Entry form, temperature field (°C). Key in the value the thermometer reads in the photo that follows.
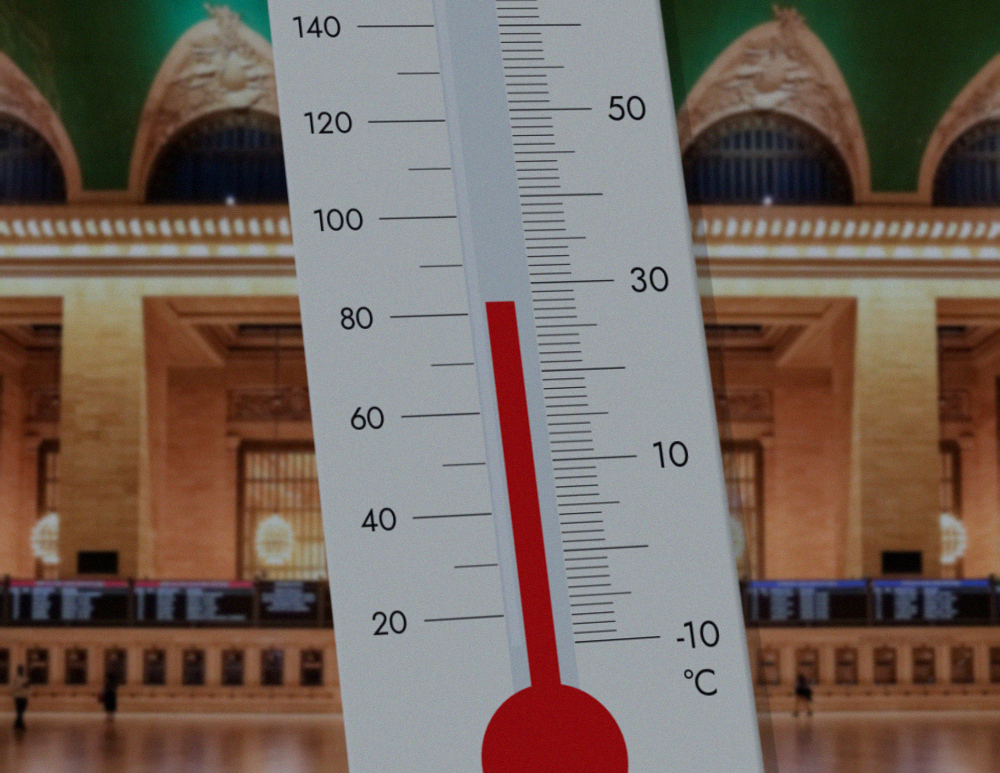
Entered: 28 °C
